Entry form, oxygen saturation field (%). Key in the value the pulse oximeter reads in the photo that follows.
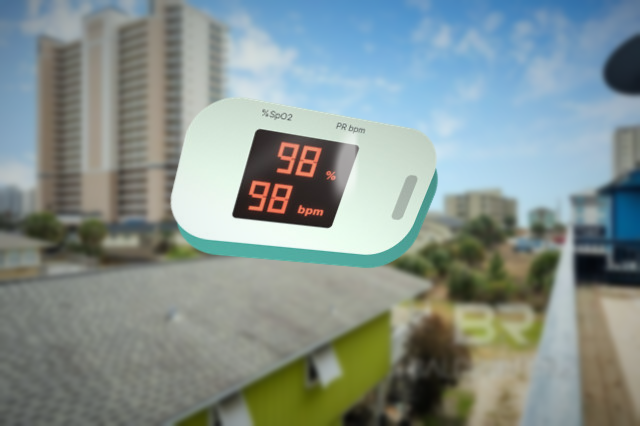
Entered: 98 %
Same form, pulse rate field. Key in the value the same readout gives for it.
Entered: 98 bpm
